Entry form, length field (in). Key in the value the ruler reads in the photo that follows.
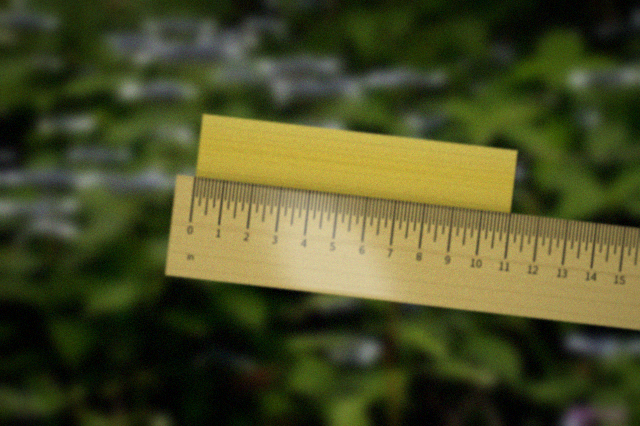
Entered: 11 in
